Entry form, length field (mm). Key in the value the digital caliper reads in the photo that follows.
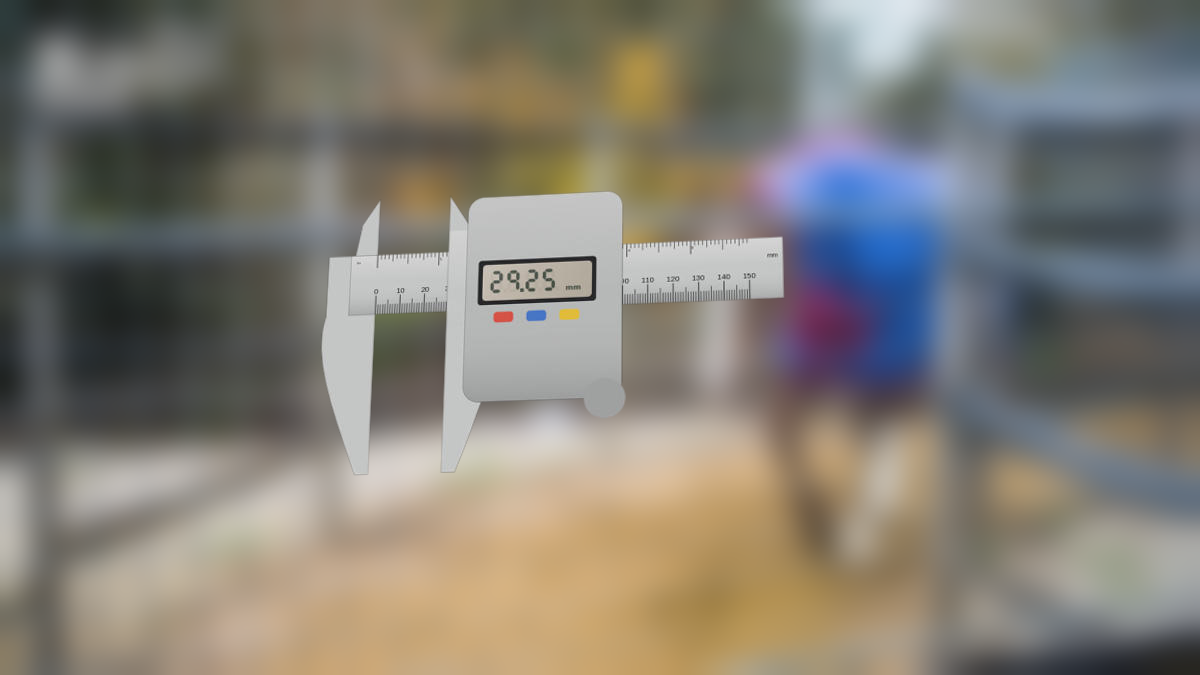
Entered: 29.25 mm
